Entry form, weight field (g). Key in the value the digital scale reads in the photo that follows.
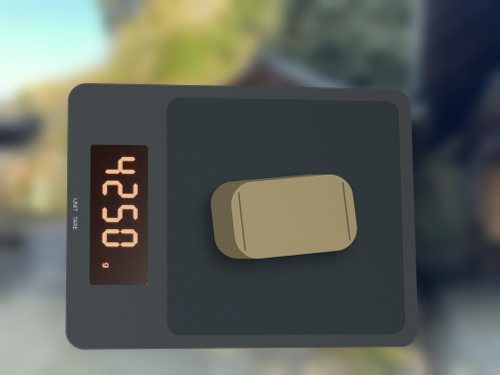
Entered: 4250 g
